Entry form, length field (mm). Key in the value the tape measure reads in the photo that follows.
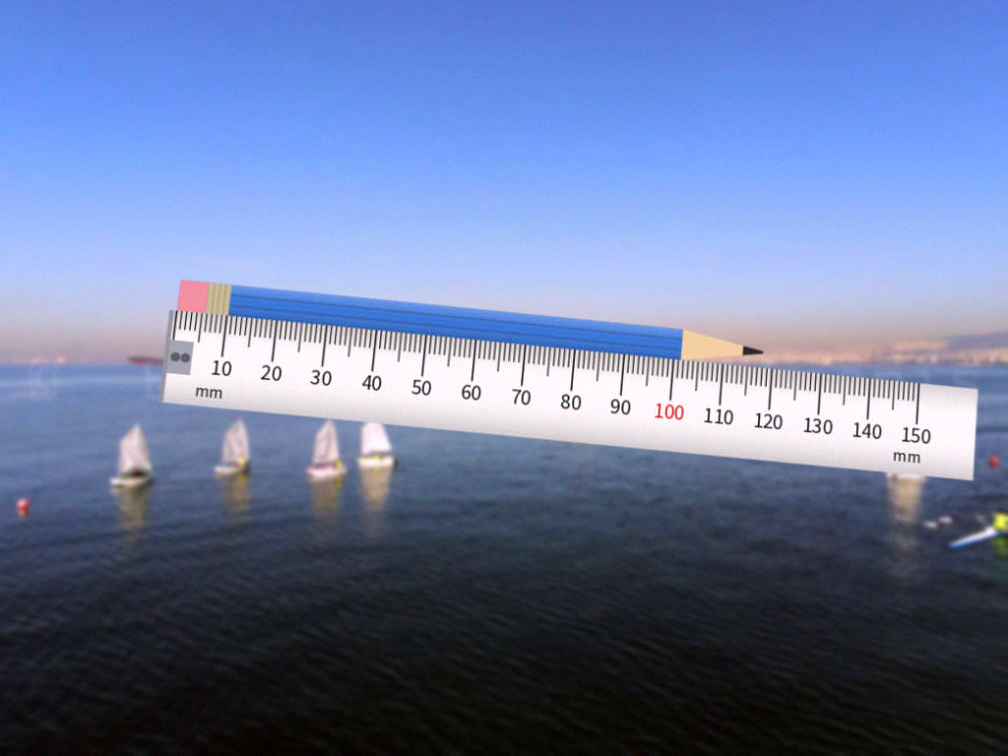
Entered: 118 mm
